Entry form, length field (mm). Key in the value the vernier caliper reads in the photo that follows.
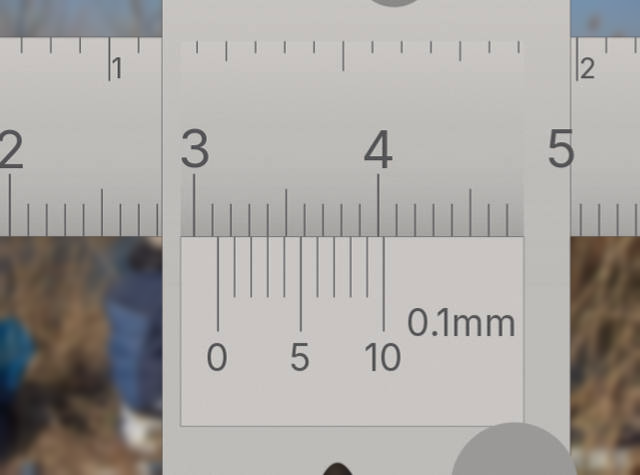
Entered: 31.3 mm
